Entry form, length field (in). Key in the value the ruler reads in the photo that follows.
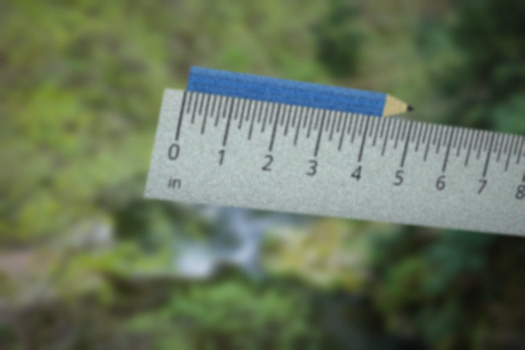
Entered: 5 in
